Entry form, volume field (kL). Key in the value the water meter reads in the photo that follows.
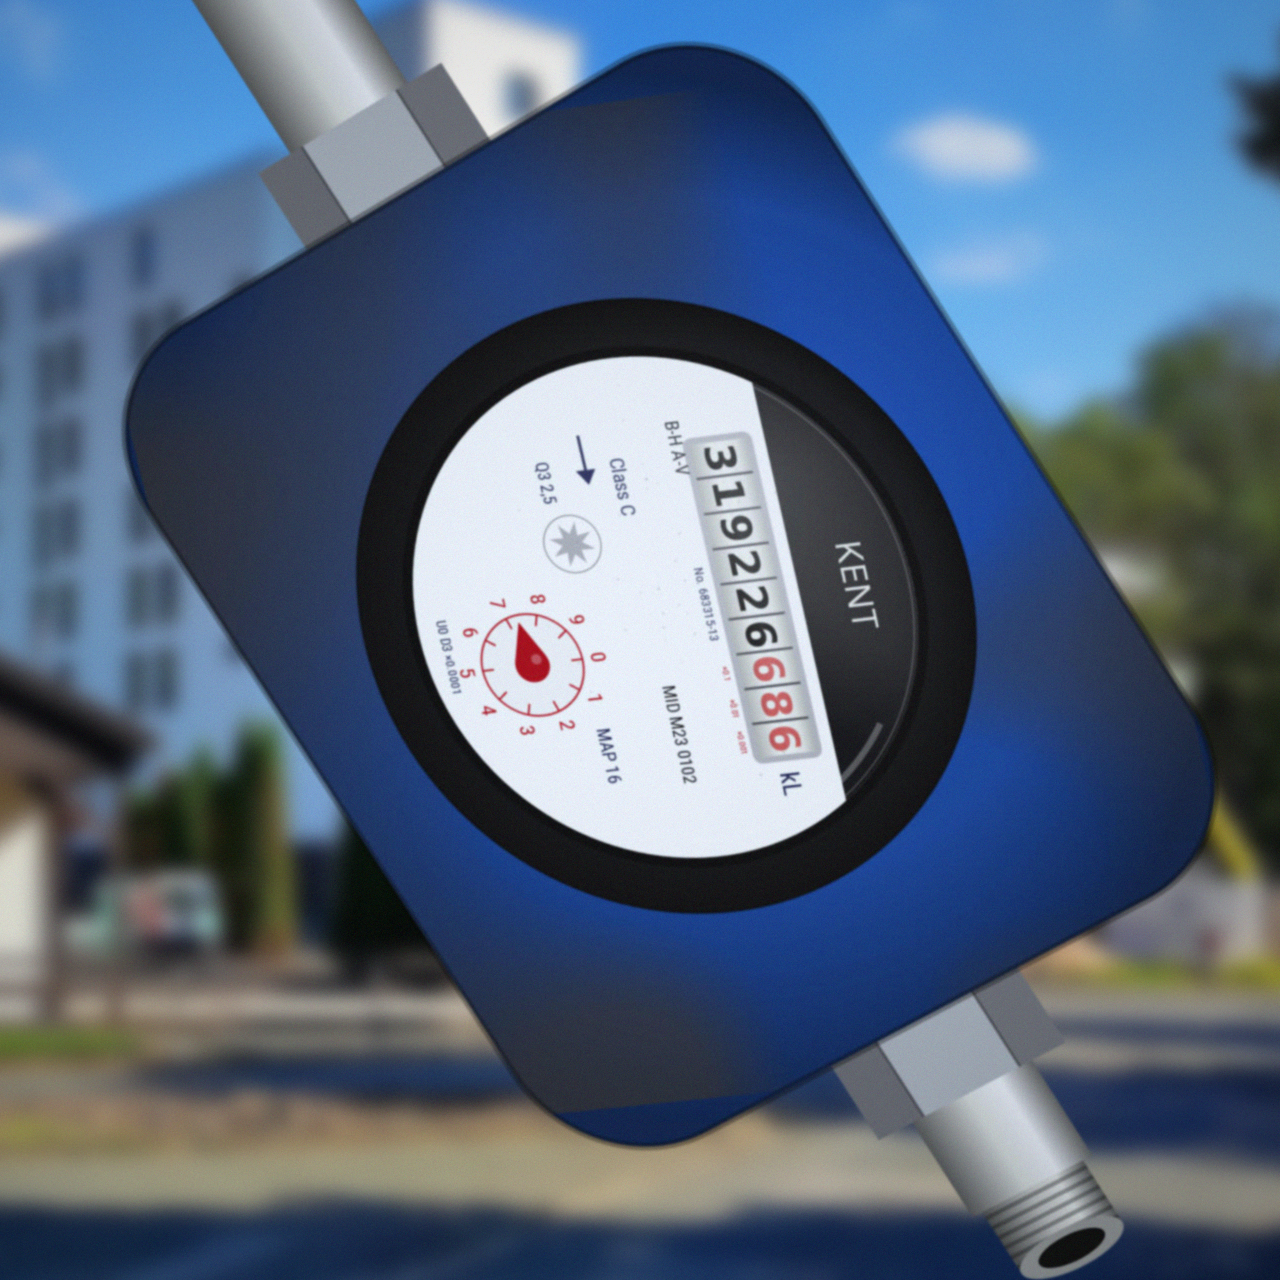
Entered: 319226.6867 kL
